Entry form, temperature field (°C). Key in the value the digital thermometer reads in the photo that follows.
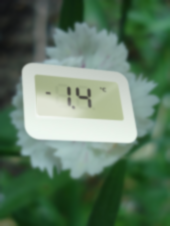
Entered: -1.4 °C
